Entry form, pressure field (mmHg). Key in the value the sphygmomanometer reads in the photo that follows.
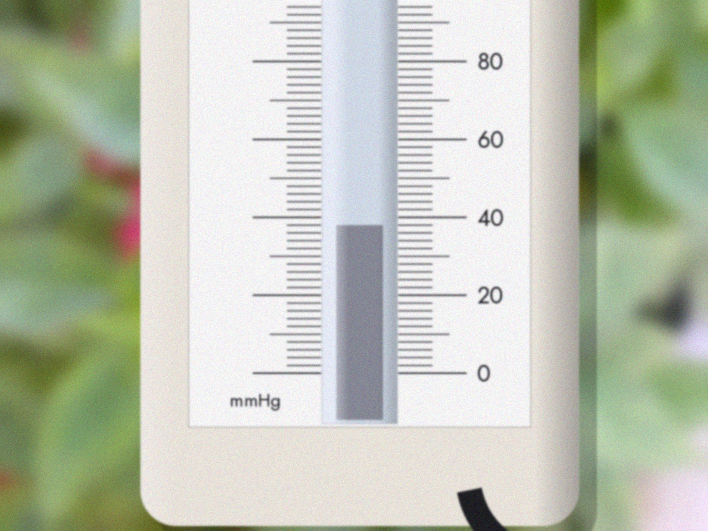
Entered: 38 mmHg
